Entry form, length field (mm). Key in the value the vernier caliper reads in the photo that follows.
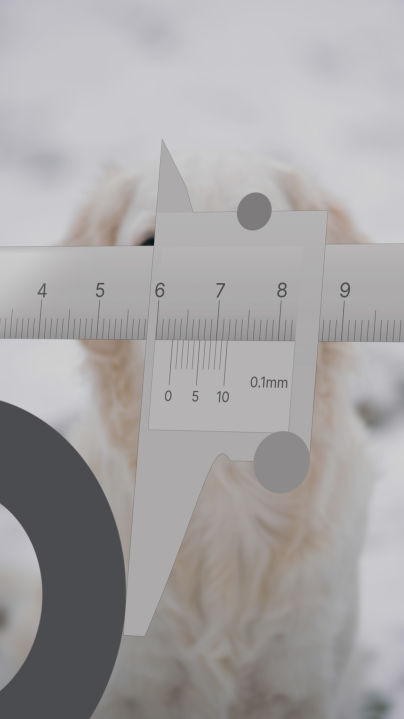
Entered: 62.8 mm
